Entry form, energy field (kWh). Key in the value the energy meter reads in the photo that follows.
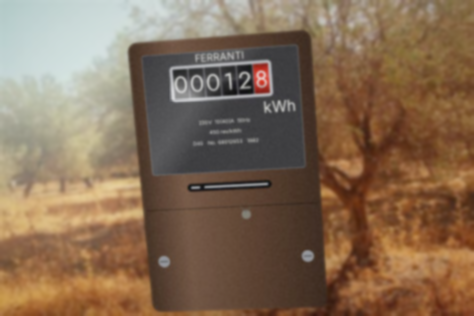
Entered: 12.8 kWh
